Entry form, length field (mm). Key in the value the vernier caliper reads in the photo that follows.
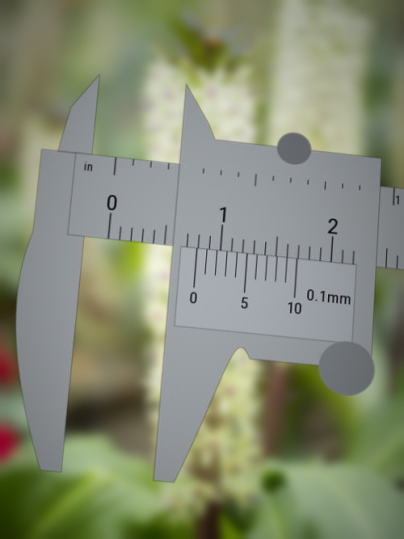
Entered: 7.9 mm
